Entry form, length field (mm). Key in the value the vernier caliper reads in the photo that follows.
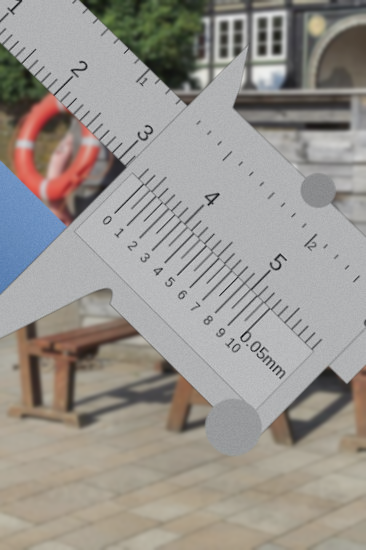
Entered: 33.8 mm
